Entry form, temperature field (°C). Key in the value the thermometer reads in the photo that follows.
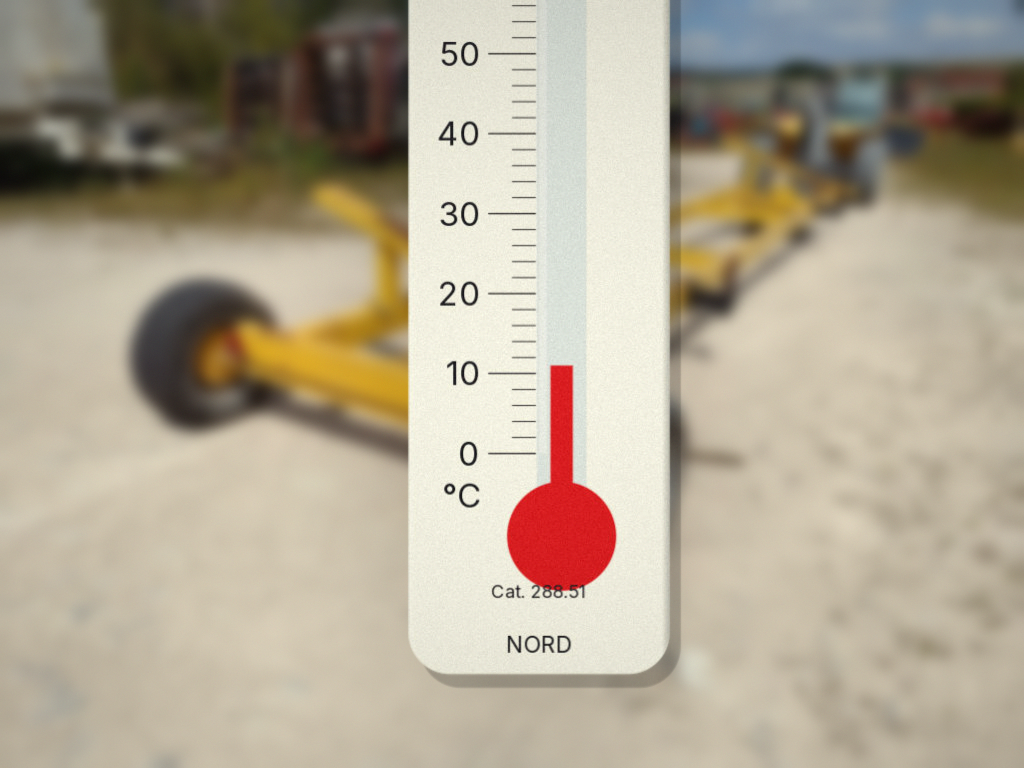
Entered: 11 °C
